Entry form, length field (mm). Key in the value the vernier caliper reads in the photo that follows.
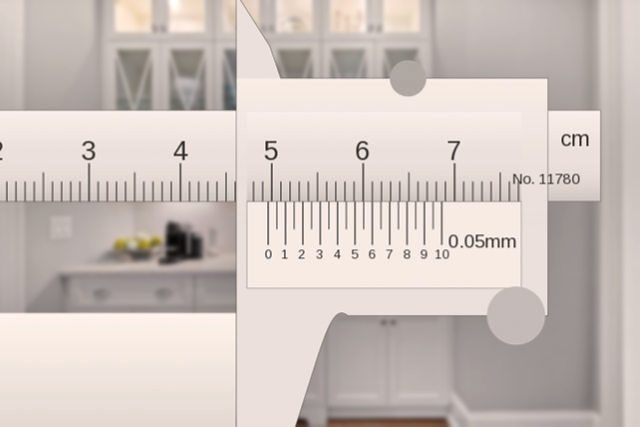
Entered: 49.6 mm
